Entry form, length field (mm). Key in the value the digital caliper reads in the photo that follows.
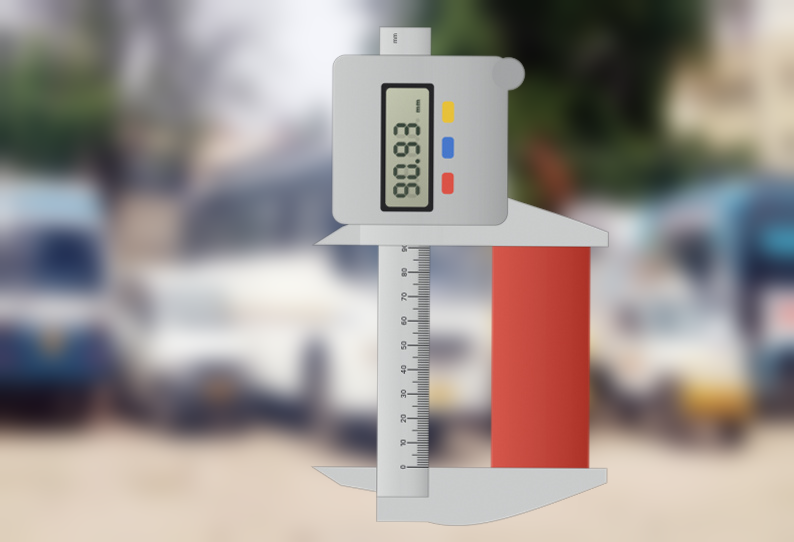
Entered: 90.93 mm
